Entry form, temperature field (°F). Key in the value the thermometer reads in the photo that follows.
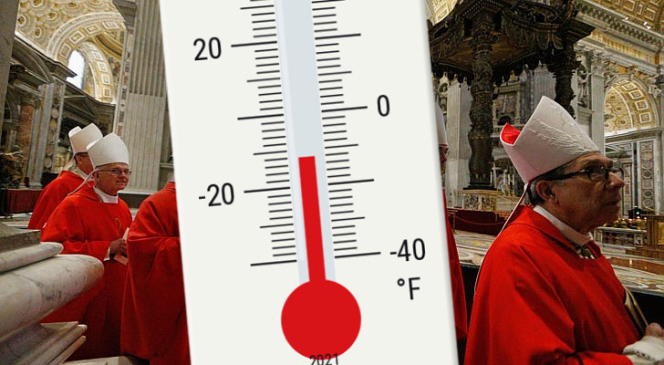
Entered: -12 °F
